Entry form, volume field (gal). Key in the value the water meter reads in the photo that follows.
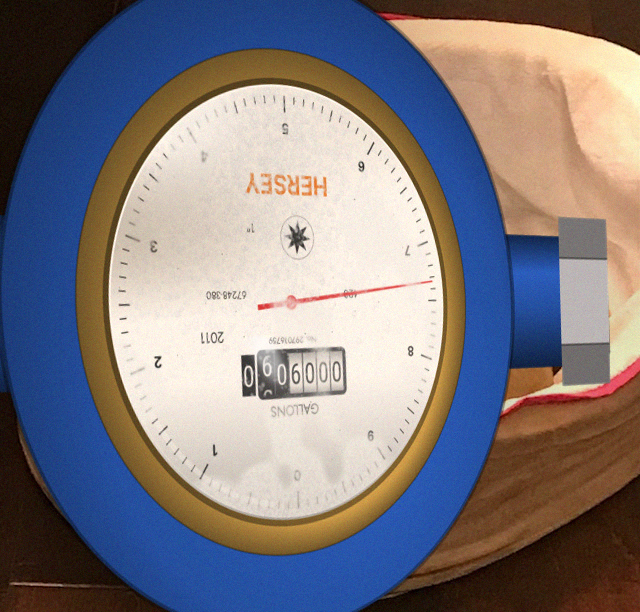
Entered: 9087.3 gal
